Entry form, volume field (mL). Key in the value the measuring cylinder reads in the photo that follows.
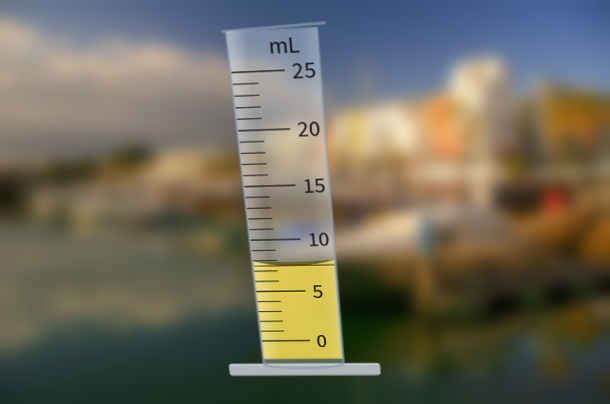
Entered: 7.5 mL
